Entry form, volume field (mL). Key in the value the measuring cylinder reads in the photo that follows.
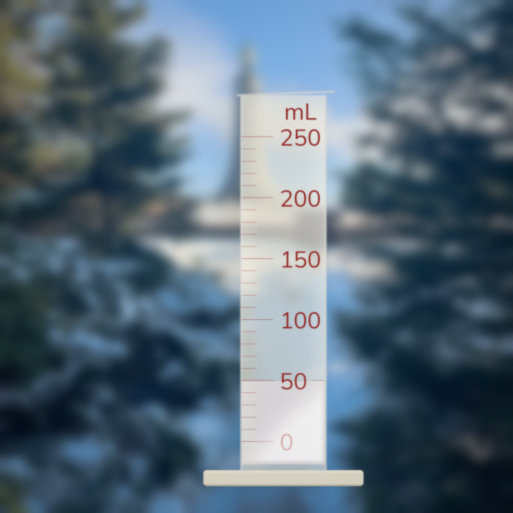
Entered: 50 mL
